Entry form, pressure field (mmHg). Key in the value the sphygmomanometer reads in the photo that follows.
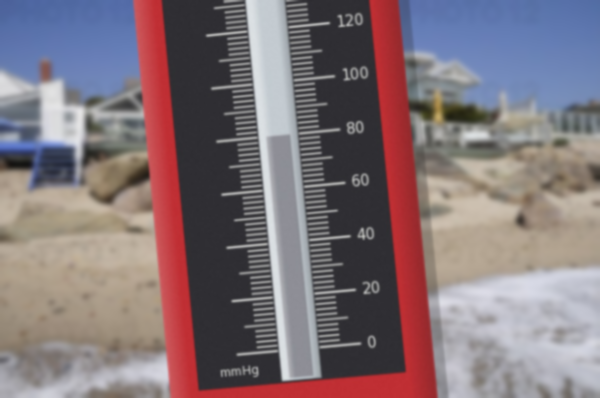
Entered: 80 mmHg
